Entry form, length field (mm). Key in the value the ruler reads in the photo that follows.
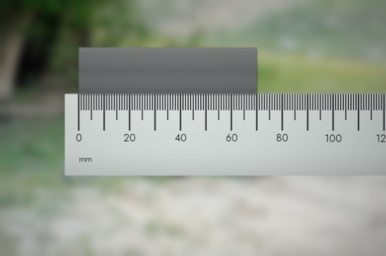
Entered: 70 mm
